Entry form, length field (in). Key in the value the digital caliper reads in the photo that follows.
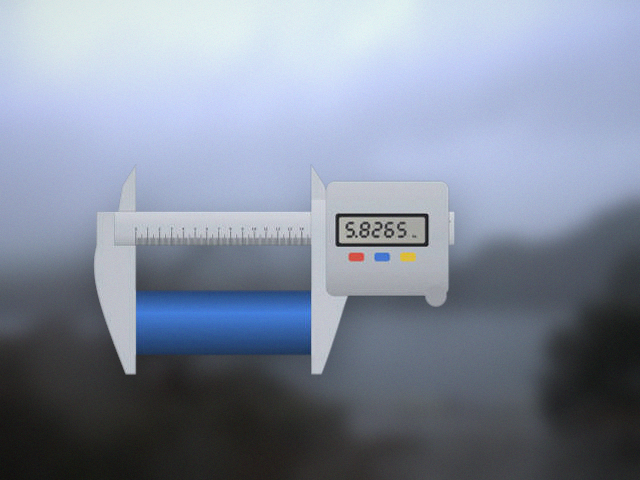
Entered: 5.8265 in
